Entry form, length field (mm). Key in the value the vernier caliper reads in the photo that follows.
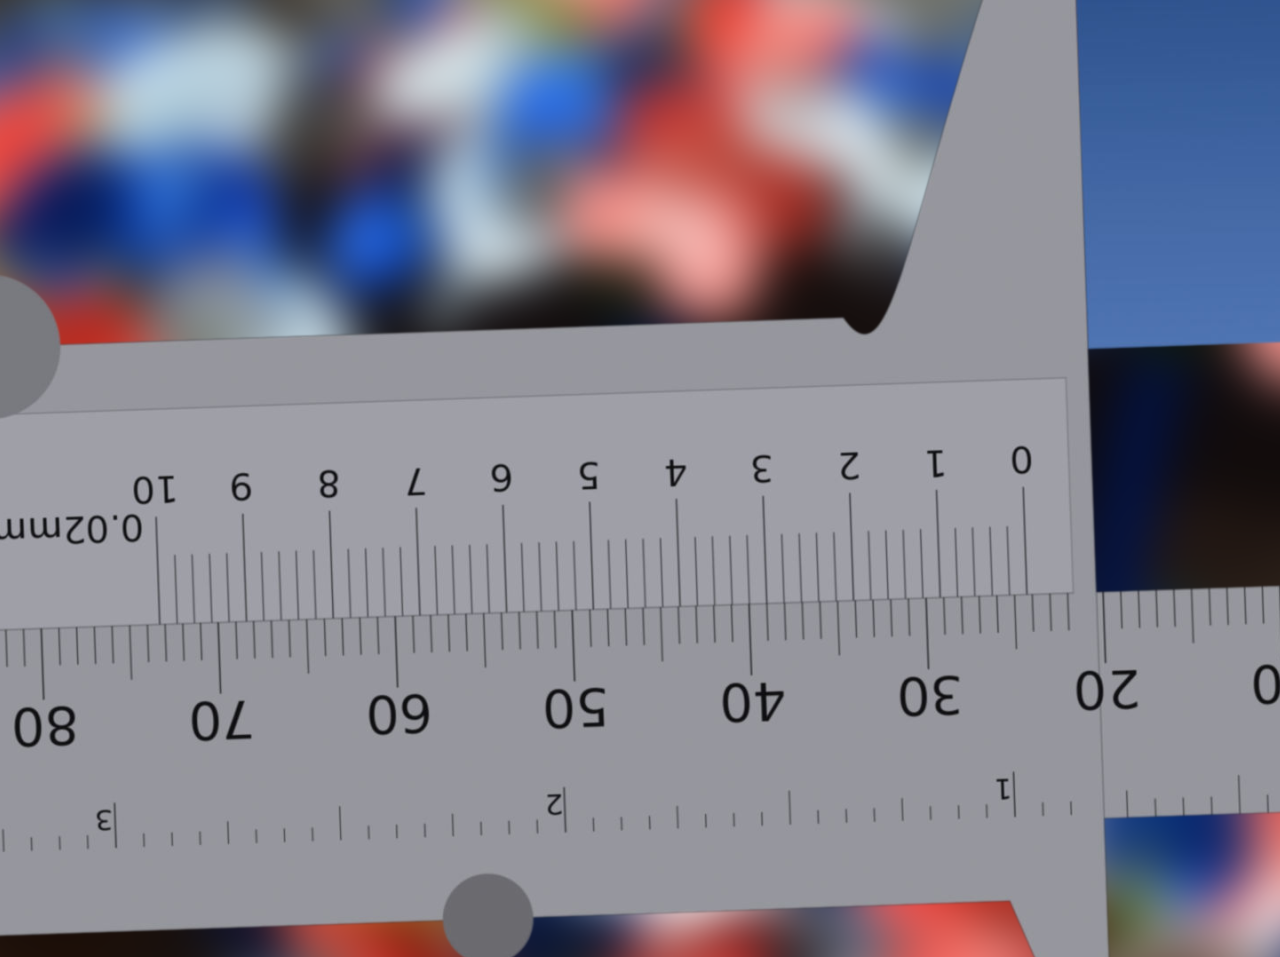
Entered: 24.3 mm
